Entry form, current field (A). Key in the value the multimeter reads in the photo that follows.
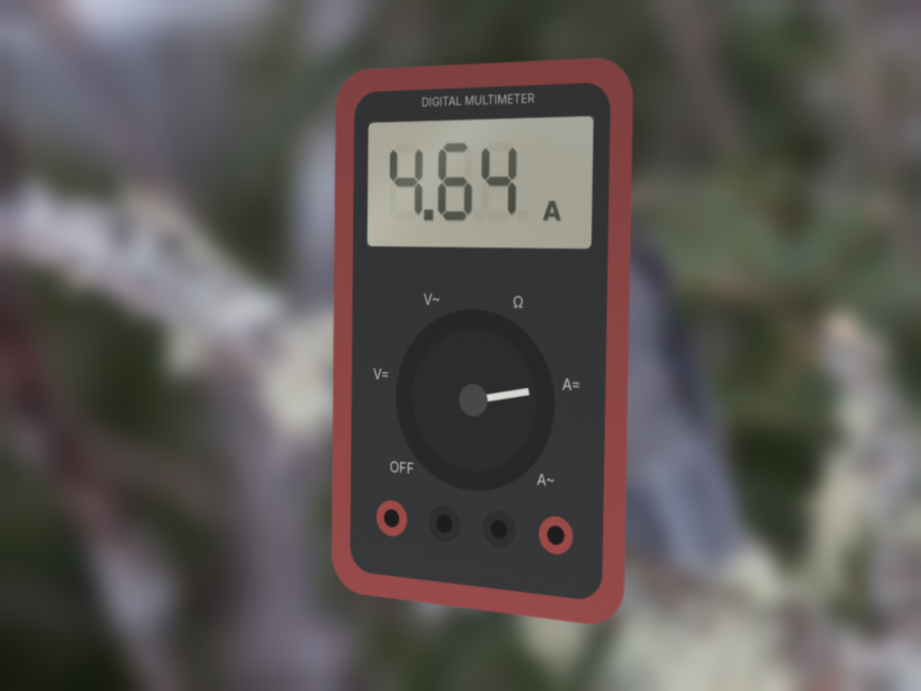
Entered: 4.64 A
